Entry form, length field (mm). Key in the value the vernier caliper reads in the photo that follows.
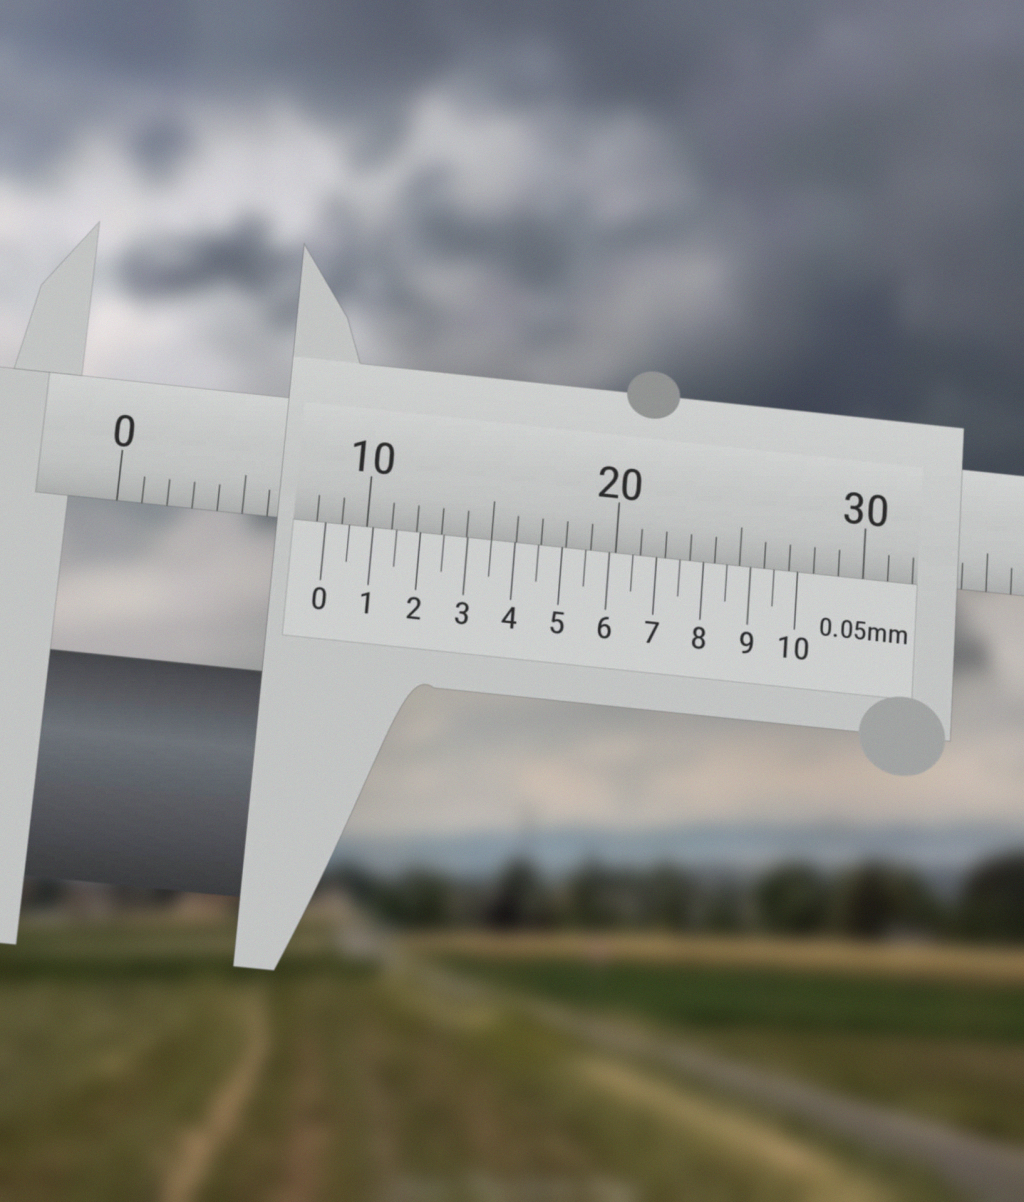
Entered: 8.35 mm
